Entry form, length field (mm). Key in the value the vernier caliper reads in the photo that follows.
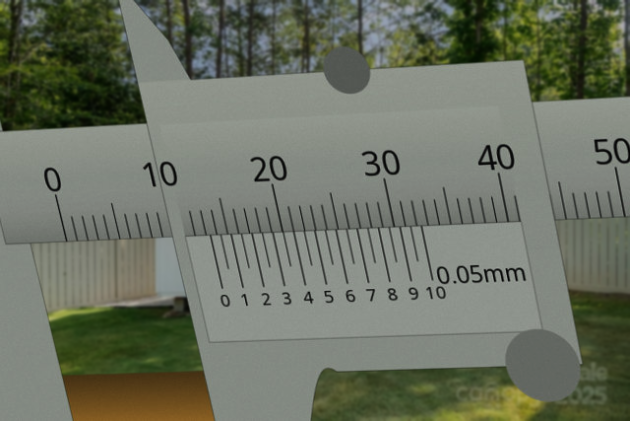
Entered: 13.4 mm
